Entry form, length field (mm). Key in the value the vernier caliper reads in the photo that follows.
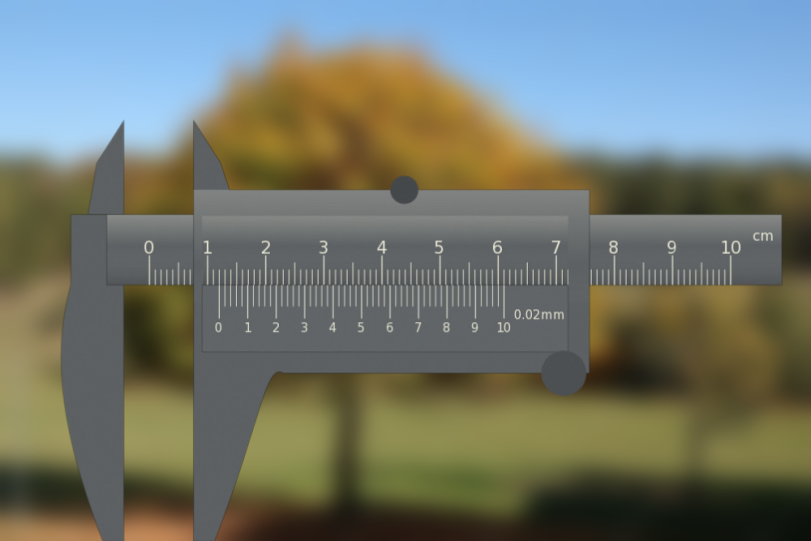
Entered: 12.0 mm
